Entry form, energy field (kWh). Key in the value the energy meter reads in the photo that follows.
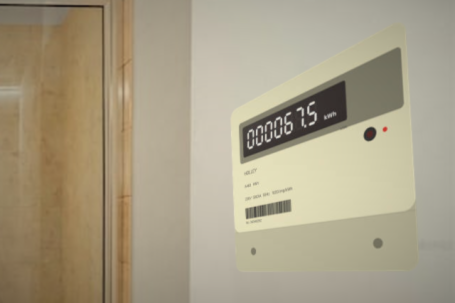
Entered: 67.5 kWh
